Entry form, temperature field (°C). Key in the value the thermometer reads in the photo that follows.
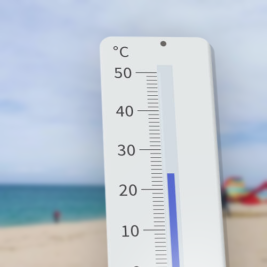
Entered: 24 °C
